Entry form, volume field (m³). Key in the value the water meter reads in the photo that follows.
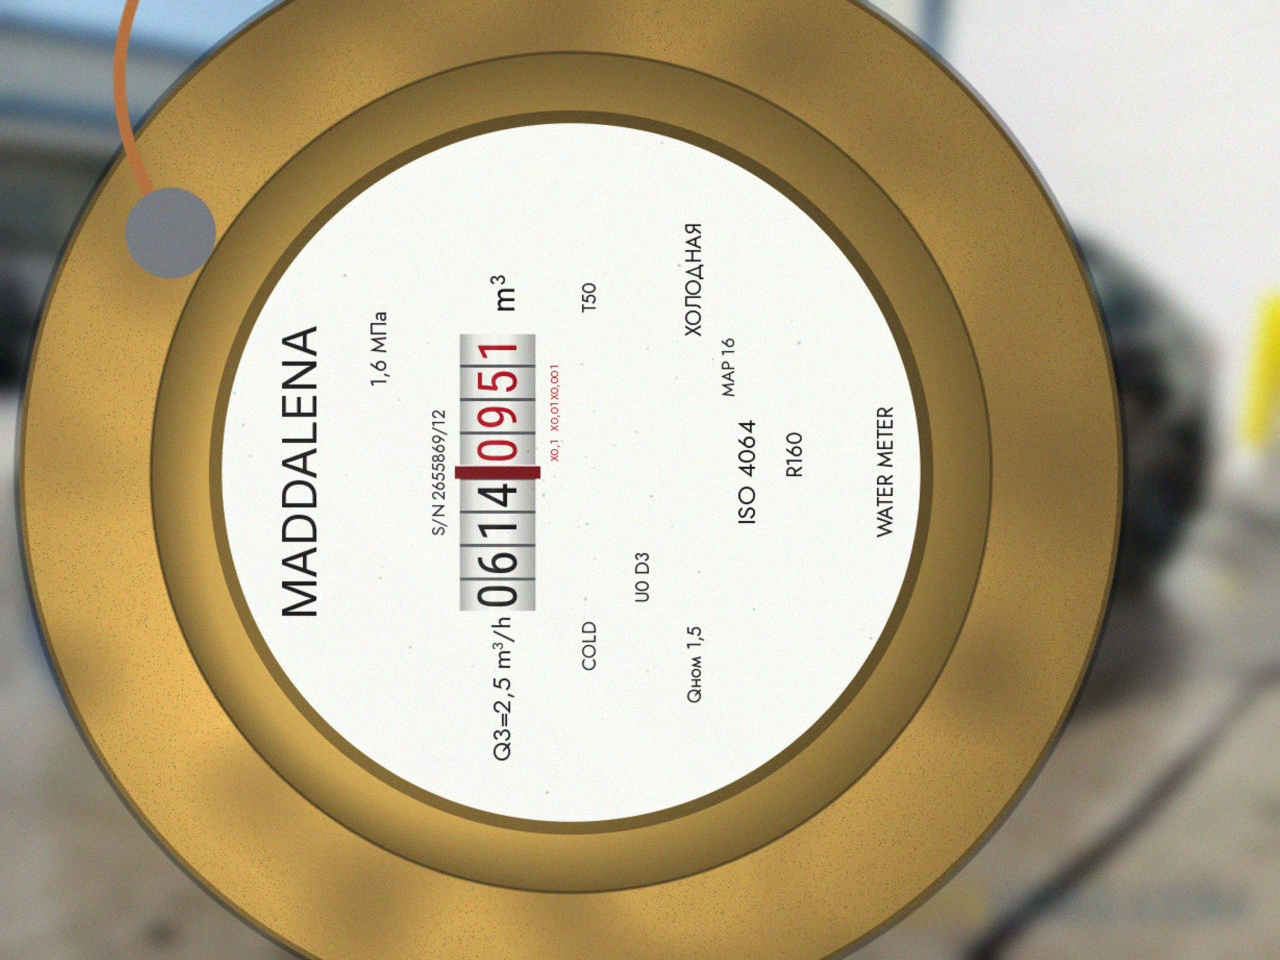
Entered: 614.0951 m³
